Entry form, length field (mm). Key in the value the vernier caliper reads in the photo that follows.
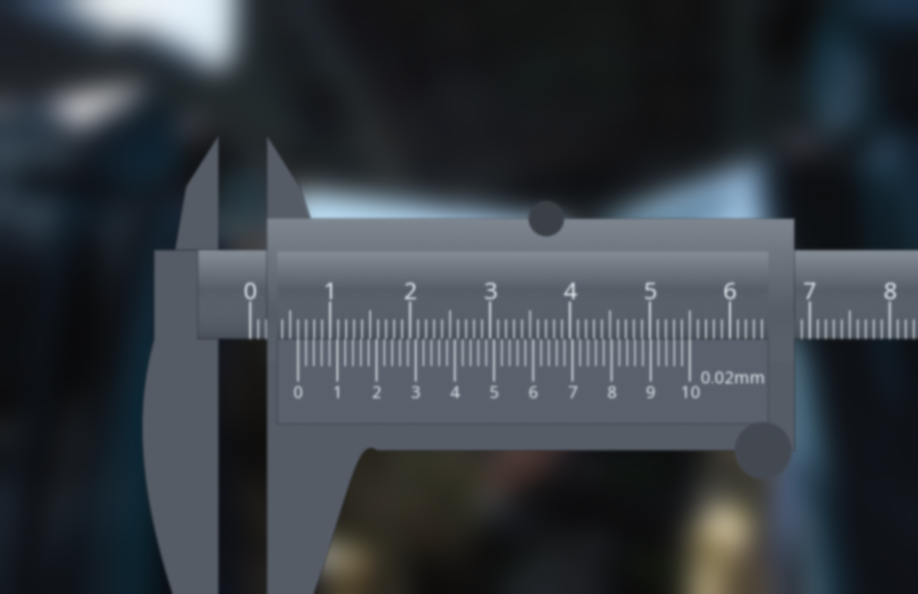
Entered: 6.0 mm
